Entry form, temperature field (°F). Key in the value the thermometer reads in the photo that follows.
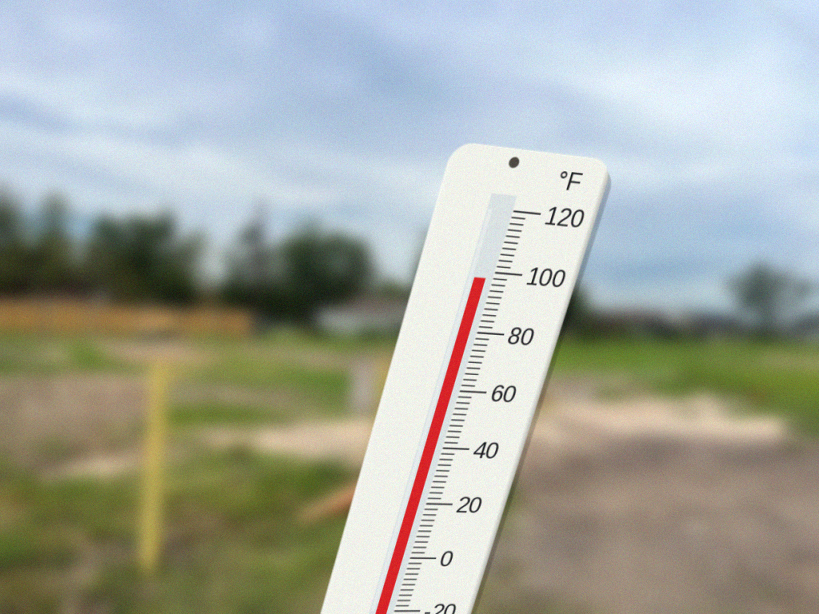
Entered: 98 °F
